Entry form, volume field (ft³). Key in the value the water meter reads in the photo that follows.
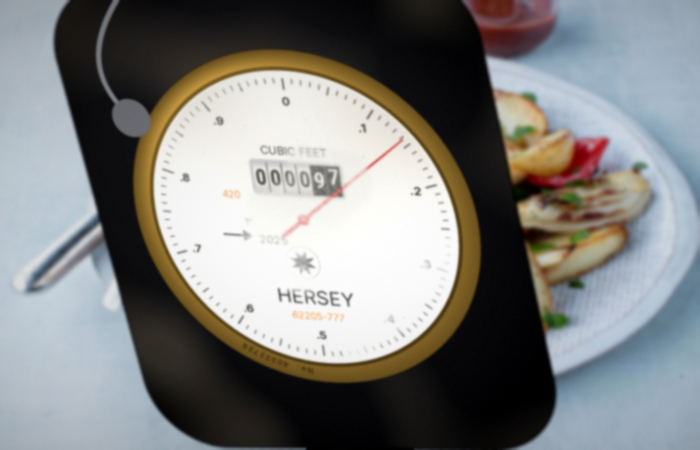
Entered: 97.14 ft³
